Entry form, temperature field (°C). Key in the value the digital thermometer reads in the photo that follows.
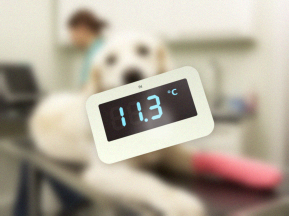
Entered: 11.3 °C
